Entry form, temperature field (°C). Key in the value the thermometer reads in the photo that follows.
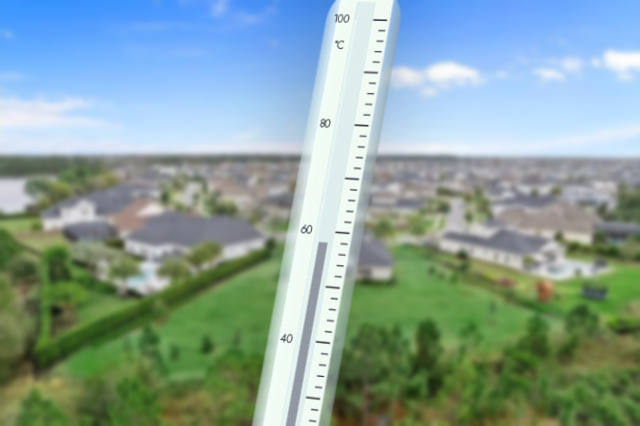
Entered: 58 °C
